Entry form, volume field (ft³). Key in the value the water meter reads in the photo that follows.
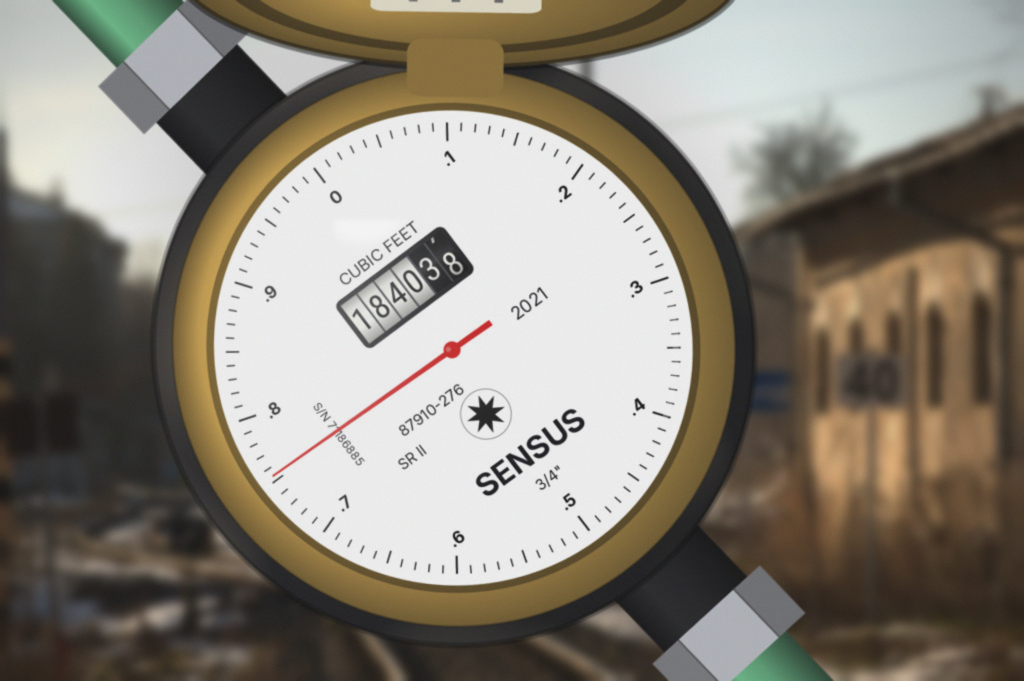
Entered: 184037.75 ft³
